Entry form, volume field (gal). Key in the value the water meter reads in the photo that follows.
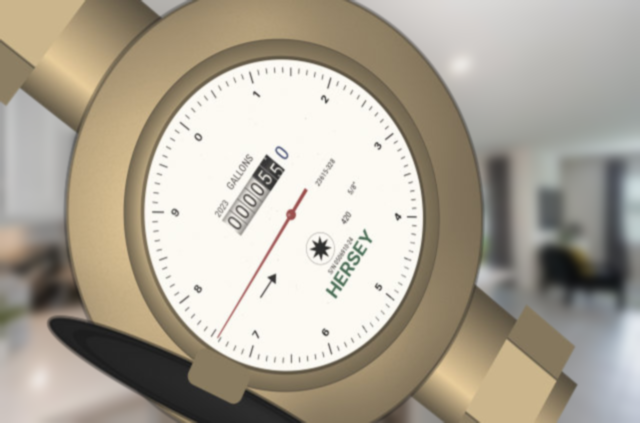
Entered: 547.4 gal
